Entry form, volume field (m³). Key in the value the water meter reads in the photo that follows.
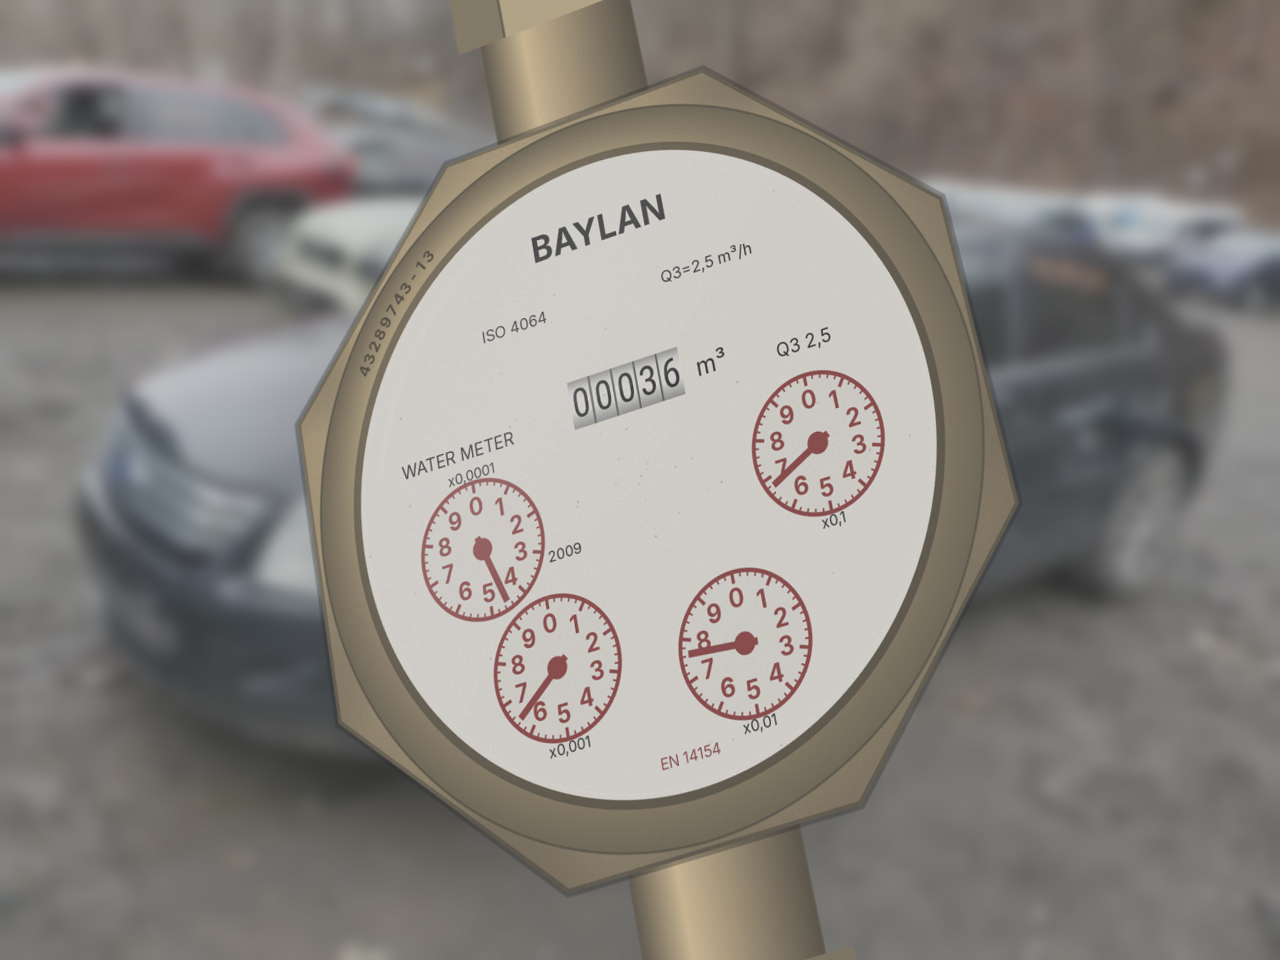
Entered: 36.6764 m³
